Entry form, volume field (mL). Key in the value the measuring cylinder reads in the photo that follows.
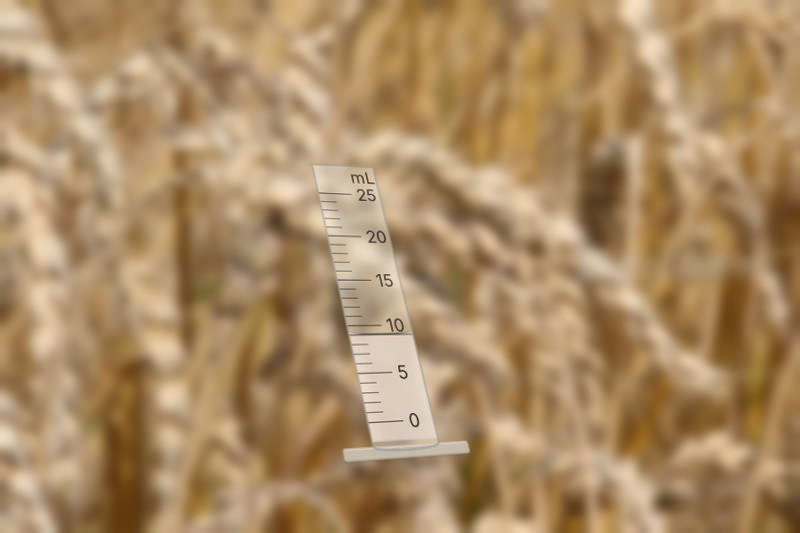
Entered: 9 mL
